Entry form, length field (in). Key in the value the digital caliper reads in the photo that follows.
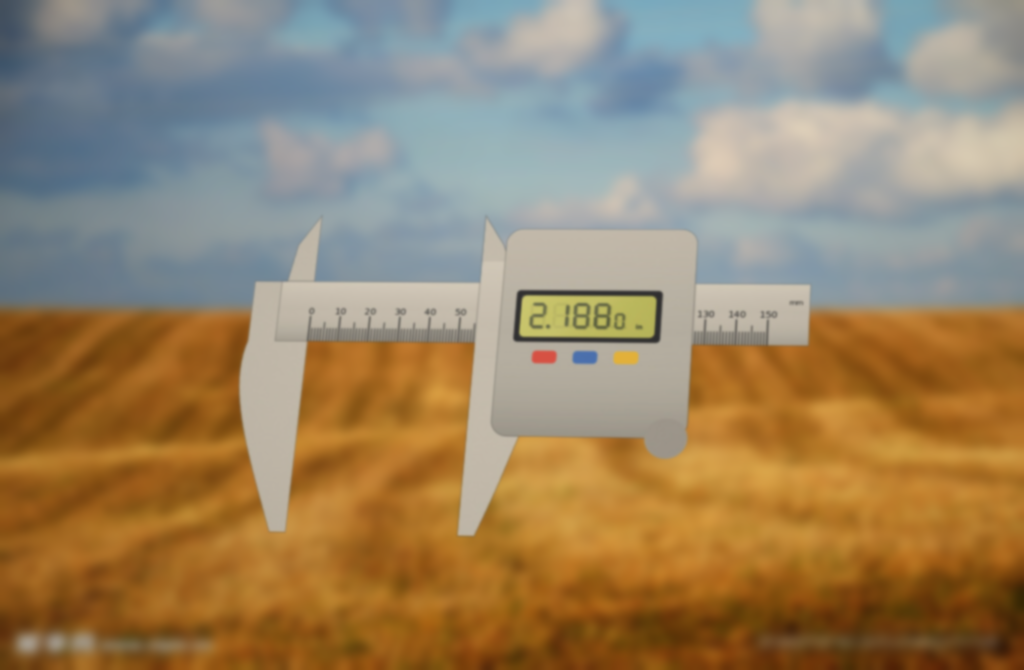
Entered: 2.1880 in
